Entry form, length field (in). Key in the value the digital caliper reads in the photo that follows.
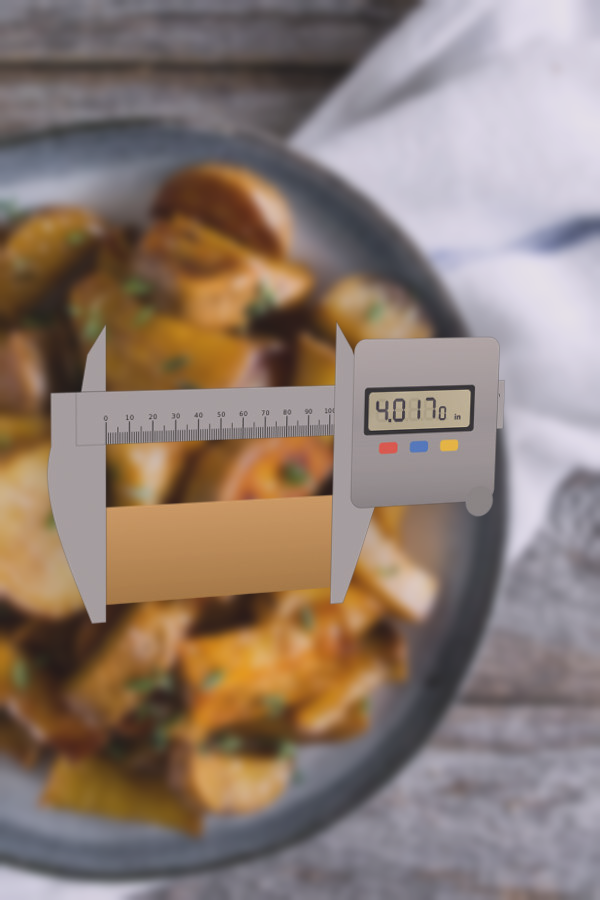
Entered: 4.0170 in
